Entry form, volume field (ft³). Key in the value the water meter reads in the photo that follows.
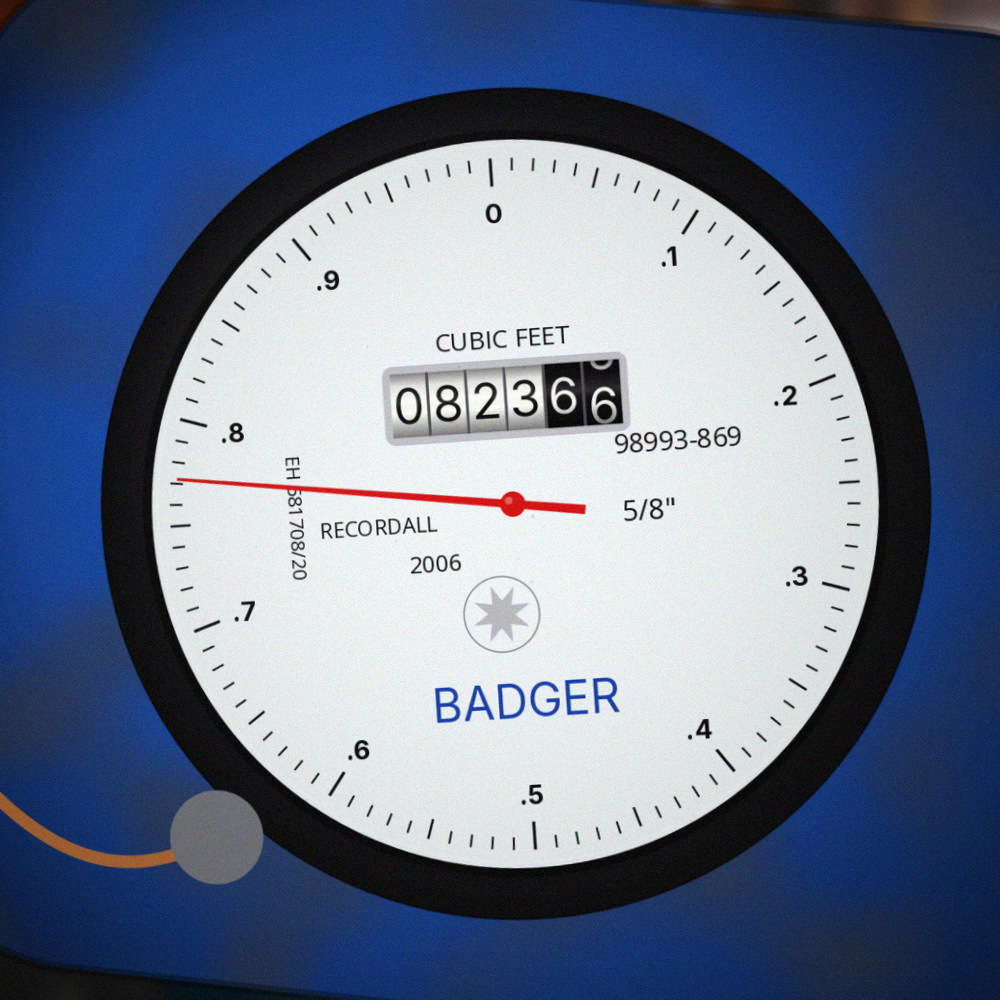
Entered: 82365.77 ft³
